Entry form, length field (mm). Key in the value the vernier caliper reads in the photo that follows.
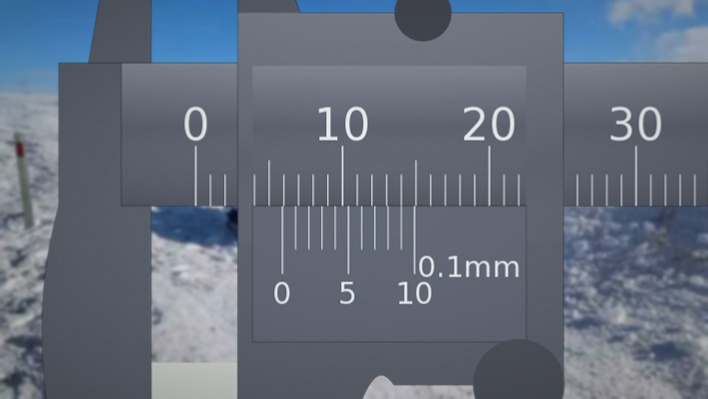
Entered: 5.9 mm
